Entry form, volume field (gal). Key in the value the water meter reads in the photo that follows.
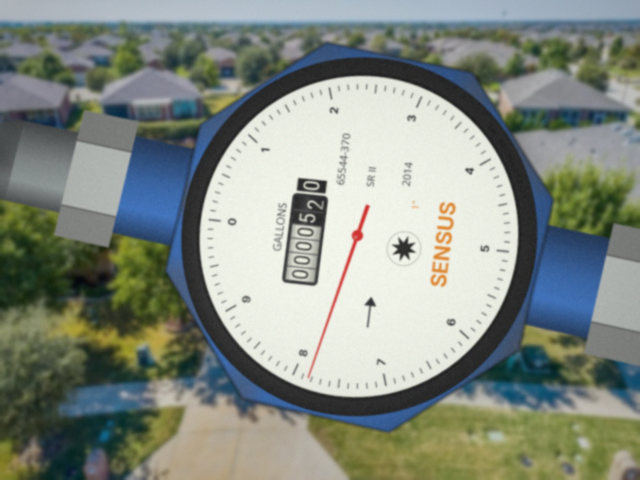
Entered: 517.8 gal
